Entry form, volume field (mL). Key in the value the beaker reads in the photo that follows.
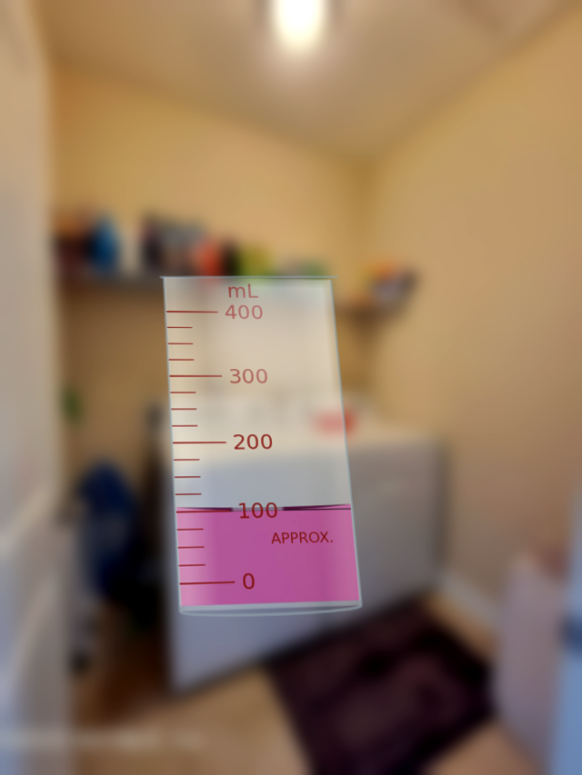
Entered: 100 mL
